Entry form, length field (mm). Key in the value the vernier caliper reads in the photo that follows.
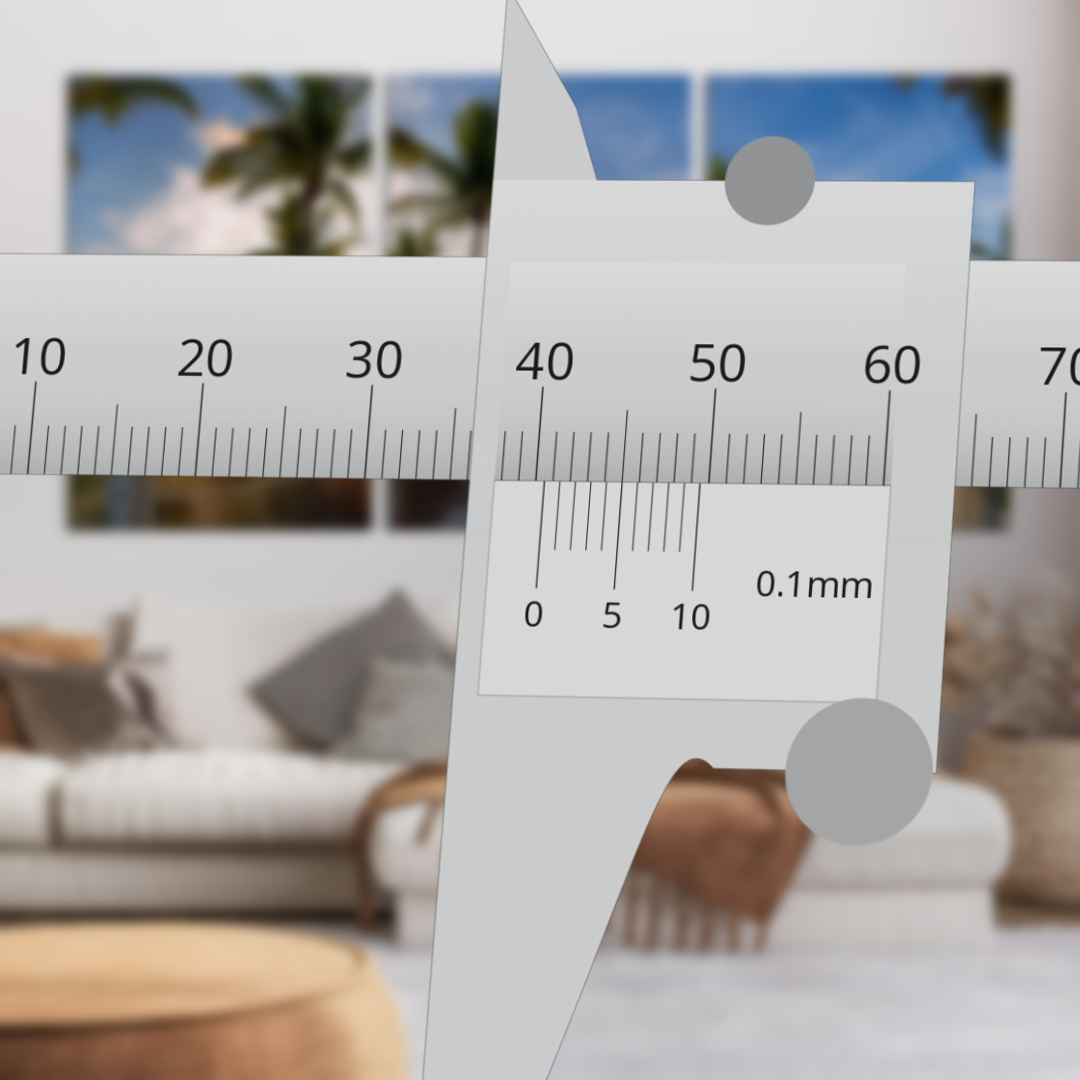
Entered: 40.5 mm
